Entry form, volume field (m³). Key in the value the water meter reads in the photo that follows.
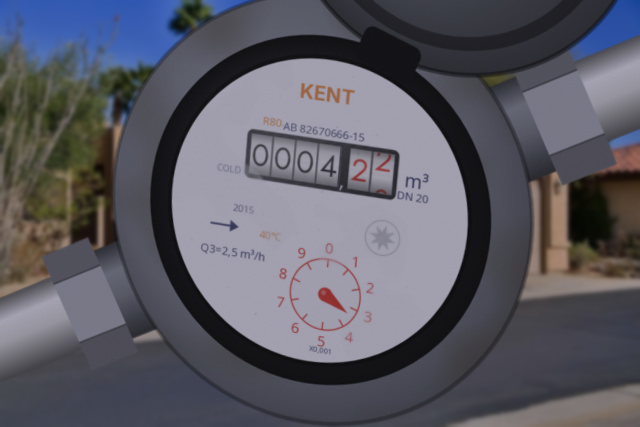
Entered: 4.223 m³
